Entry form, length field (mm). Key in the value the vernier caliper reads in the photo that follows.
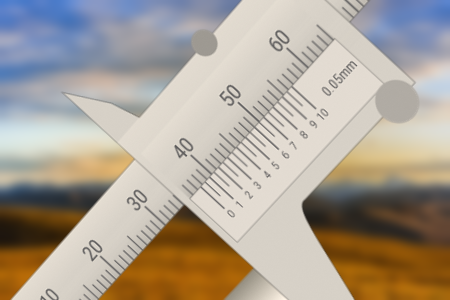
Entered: 37.6 mm
